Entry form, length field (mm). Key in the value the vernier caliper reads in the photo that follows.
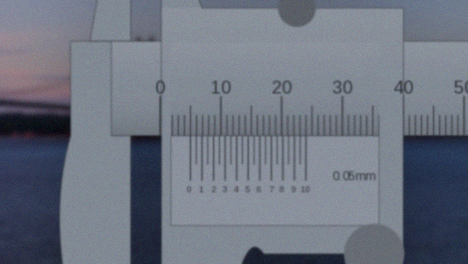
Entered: 5.0 mm
